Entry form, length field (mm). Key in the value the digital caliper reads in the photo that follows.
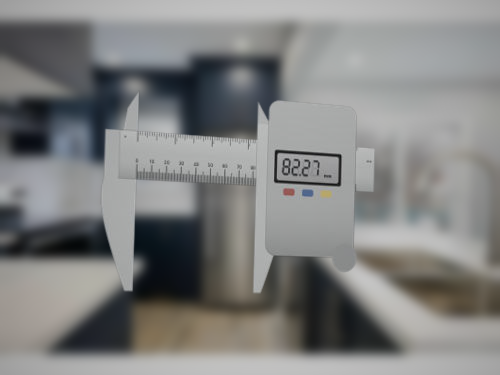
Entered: 82.27 mm
